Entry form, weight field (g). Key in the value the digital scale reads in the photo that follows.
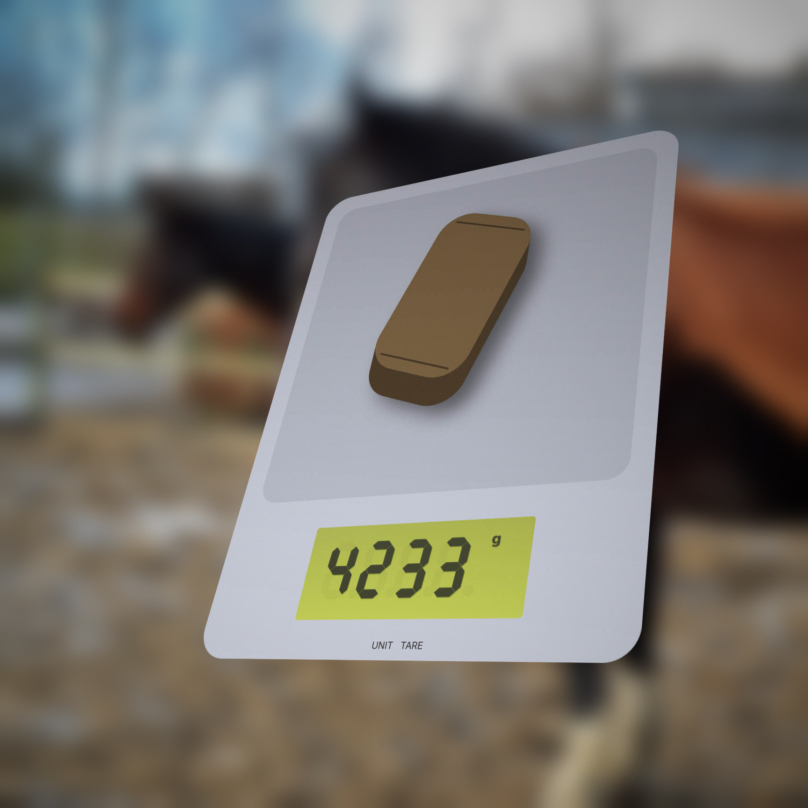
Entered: 4233 g
